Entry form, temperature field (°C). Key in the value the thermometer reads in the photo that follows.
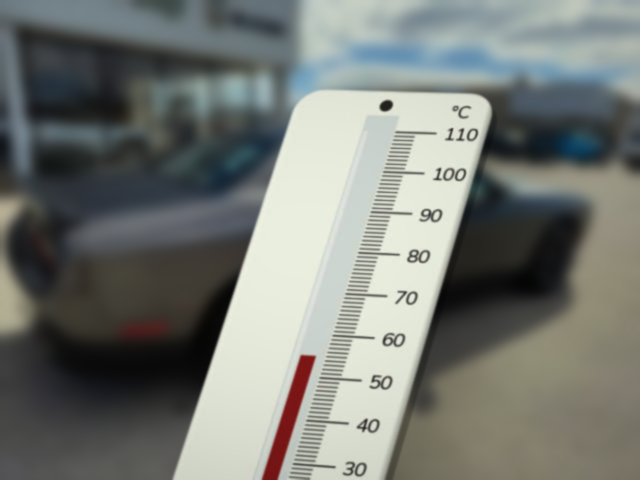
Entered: 55 °C
